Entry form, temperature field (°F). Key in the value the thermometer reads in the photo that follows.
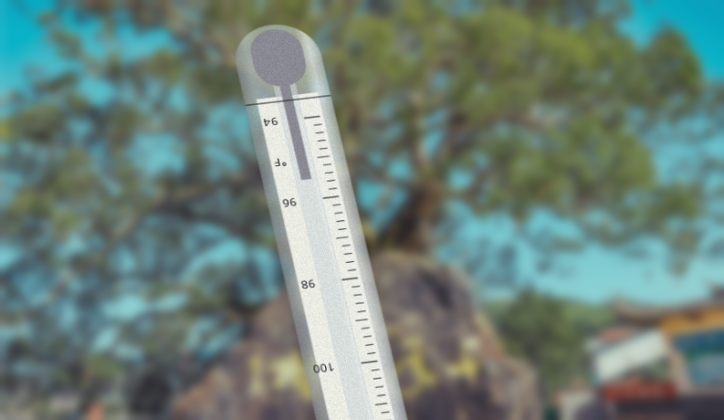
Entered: 95.5 °F
